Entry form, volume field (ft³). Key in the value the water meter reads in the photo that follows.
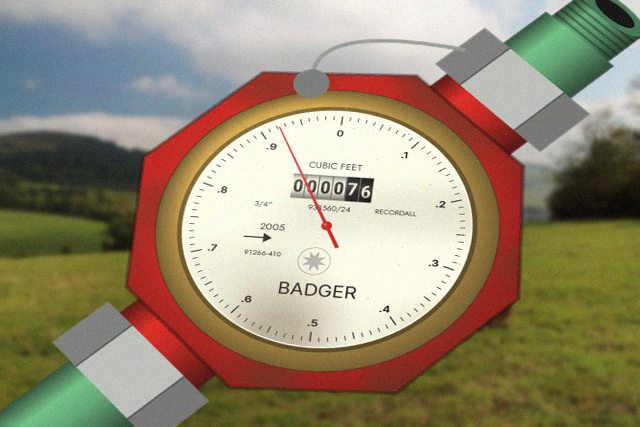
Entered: 75.92 ft³
